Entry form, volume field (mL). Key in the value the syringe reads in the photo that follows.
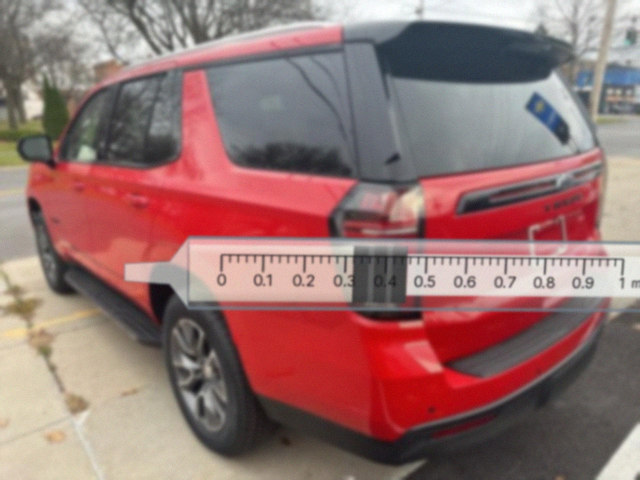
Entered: 0.32 mL
